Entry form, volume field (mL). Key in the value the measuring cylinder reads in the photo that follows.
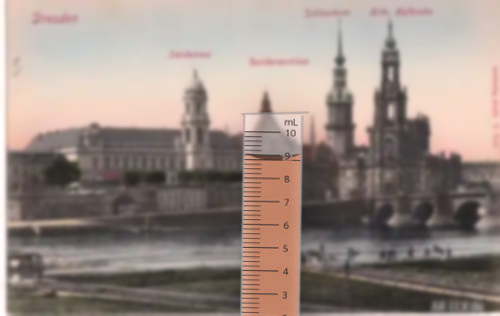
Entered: 8.8 mL
